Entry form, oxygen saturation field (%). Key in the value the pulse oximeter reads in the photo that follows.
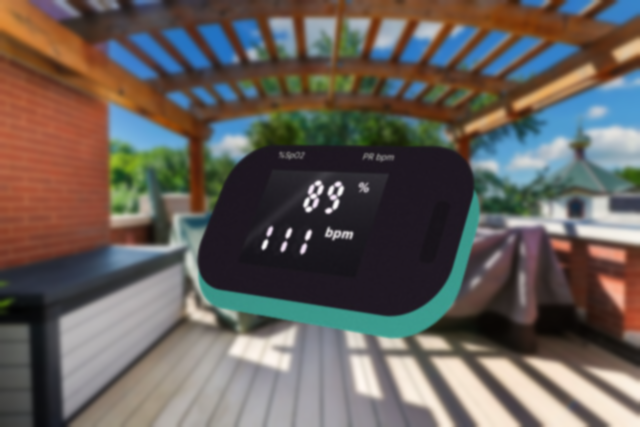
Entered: 89 %
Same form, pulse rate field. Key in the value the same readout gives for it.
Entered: 111 bpm
